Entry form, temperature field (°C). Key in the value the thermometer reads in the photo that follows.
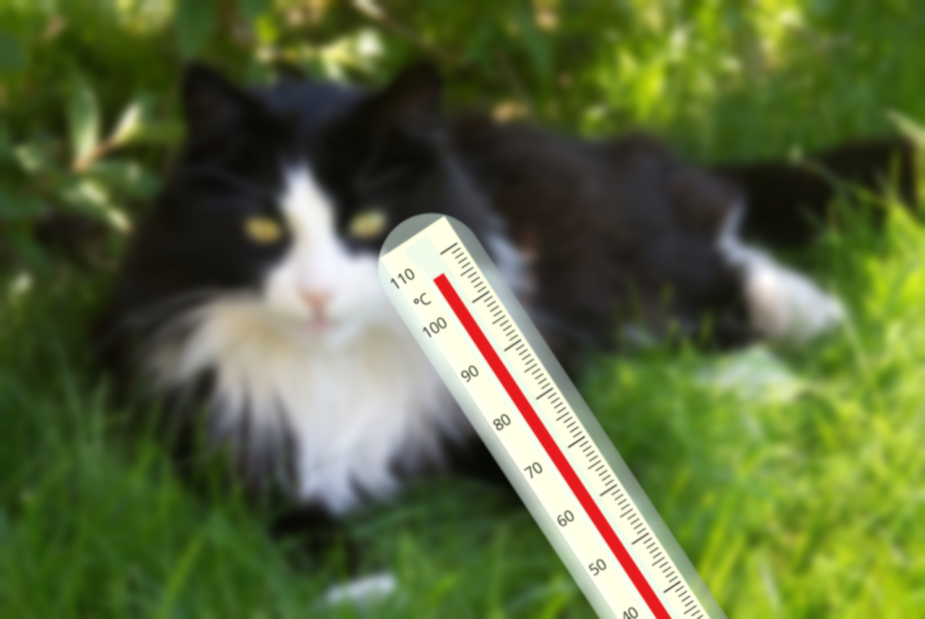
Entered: 107 °C
